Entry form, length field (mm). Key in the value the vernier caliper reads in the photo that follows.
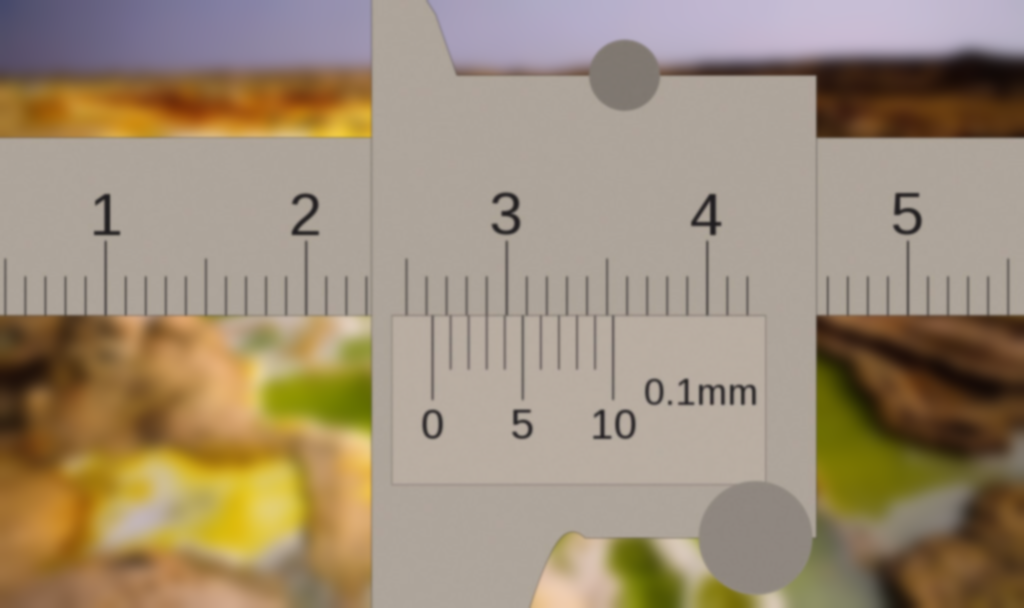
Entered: 26.3 mm
